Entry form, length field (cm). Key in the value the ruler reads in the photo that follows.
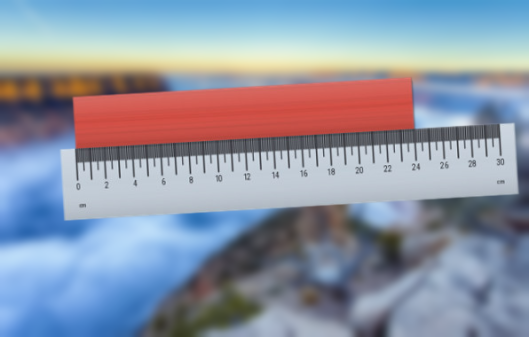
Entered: 24 cm
